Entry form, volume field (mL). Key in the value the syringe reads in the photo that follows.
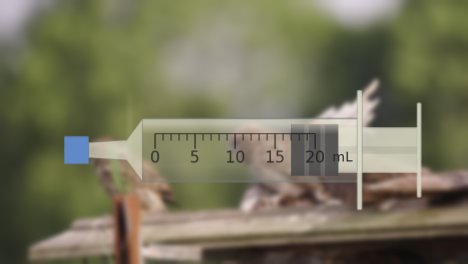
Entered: 17 mL
